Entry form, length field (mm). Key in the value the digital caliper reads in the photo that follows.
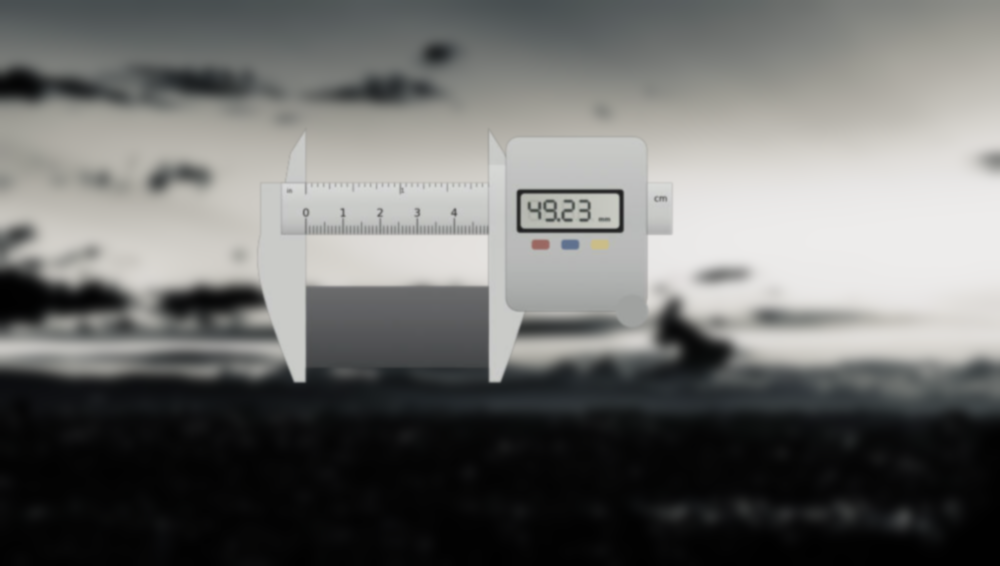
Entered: 49.23 mm
